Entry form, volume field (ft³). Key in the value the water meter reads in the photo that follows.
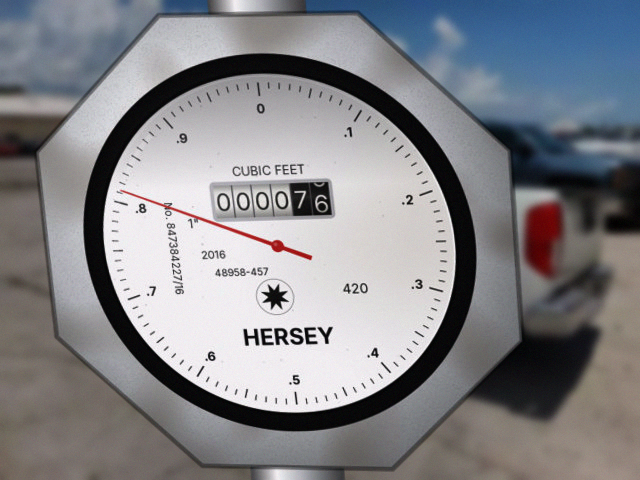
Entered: 75.81 ft³
